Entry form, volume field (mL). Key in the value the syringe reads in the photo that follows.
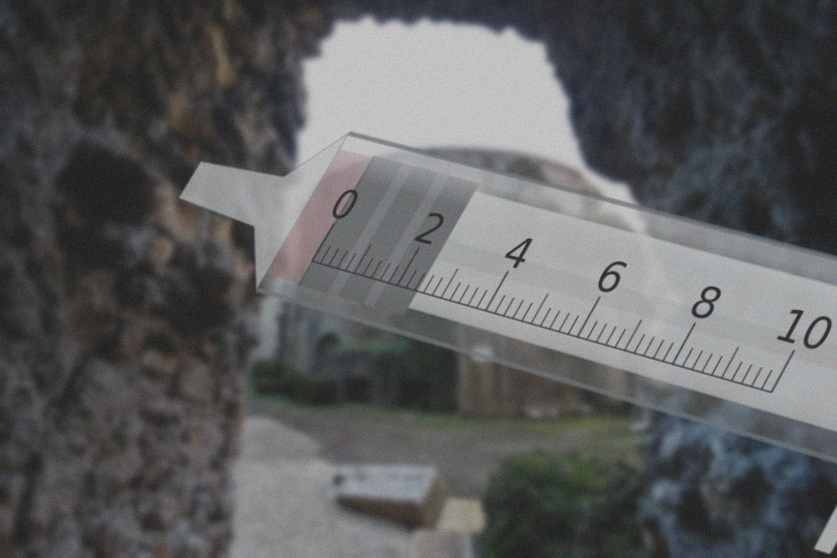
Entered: 0 mL
